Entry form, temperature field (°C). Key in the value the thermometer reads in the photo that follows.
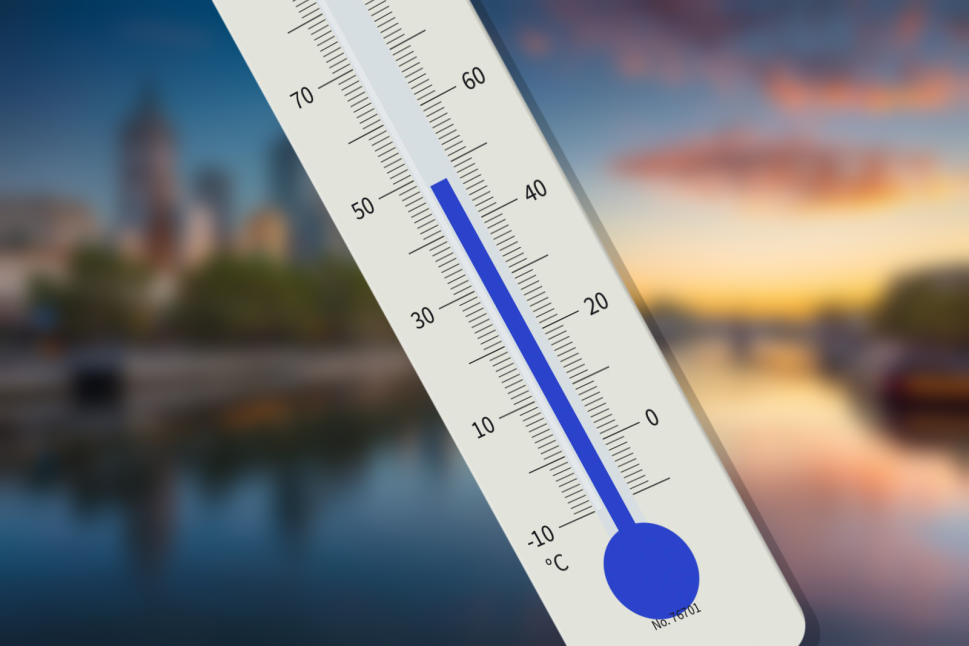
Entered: 48 °C
